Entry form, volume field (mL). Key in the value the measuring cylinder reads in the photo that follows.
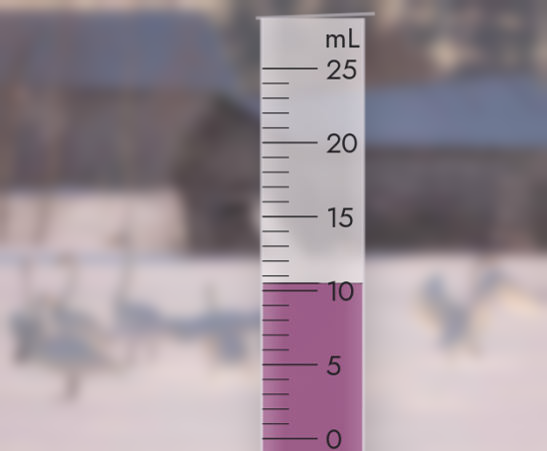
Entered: 10.5 mL
